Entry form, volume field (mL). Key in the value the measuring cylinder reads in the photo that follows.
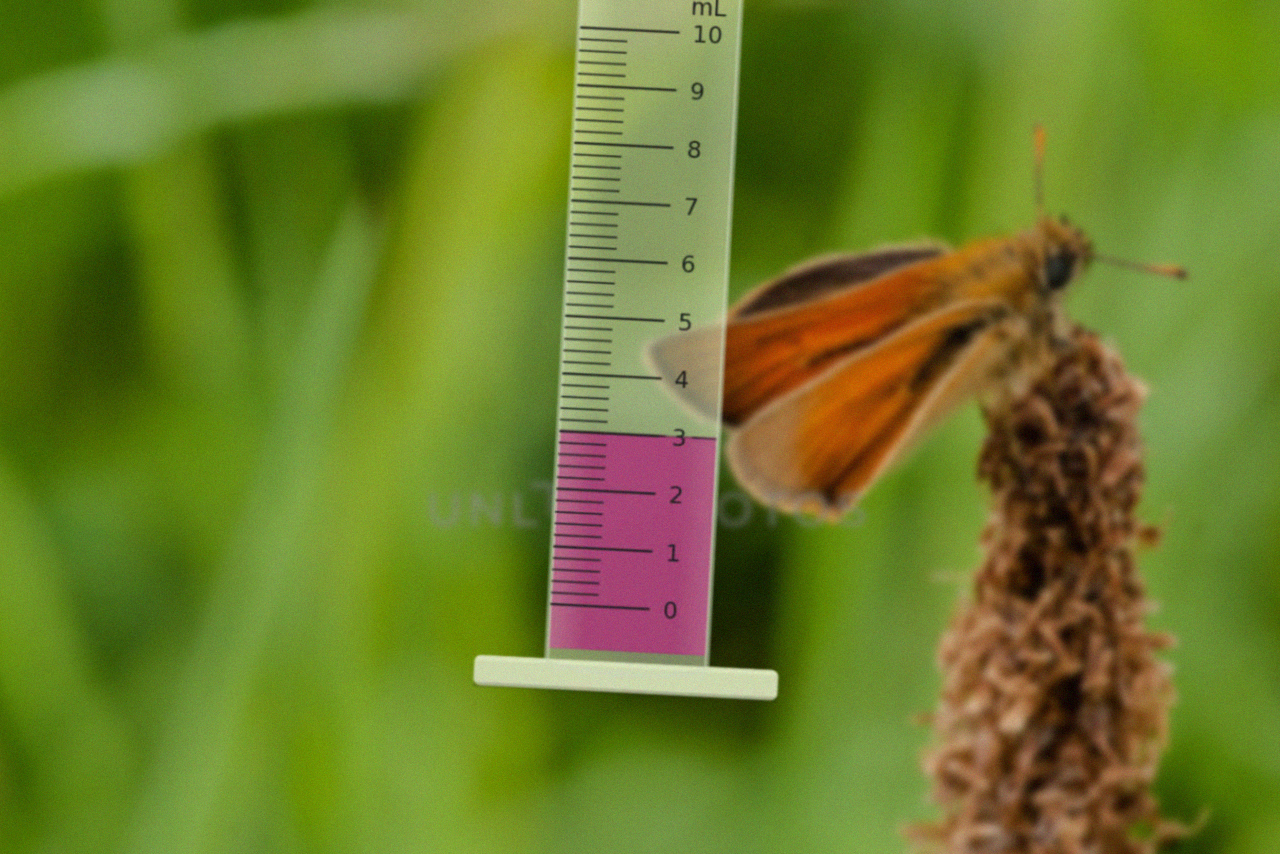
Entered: 3 mL
